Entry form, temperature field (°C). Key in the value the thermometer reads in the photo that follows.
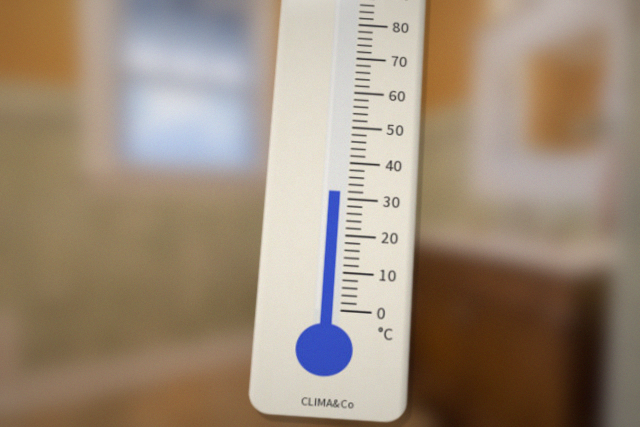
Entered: 32 °C
